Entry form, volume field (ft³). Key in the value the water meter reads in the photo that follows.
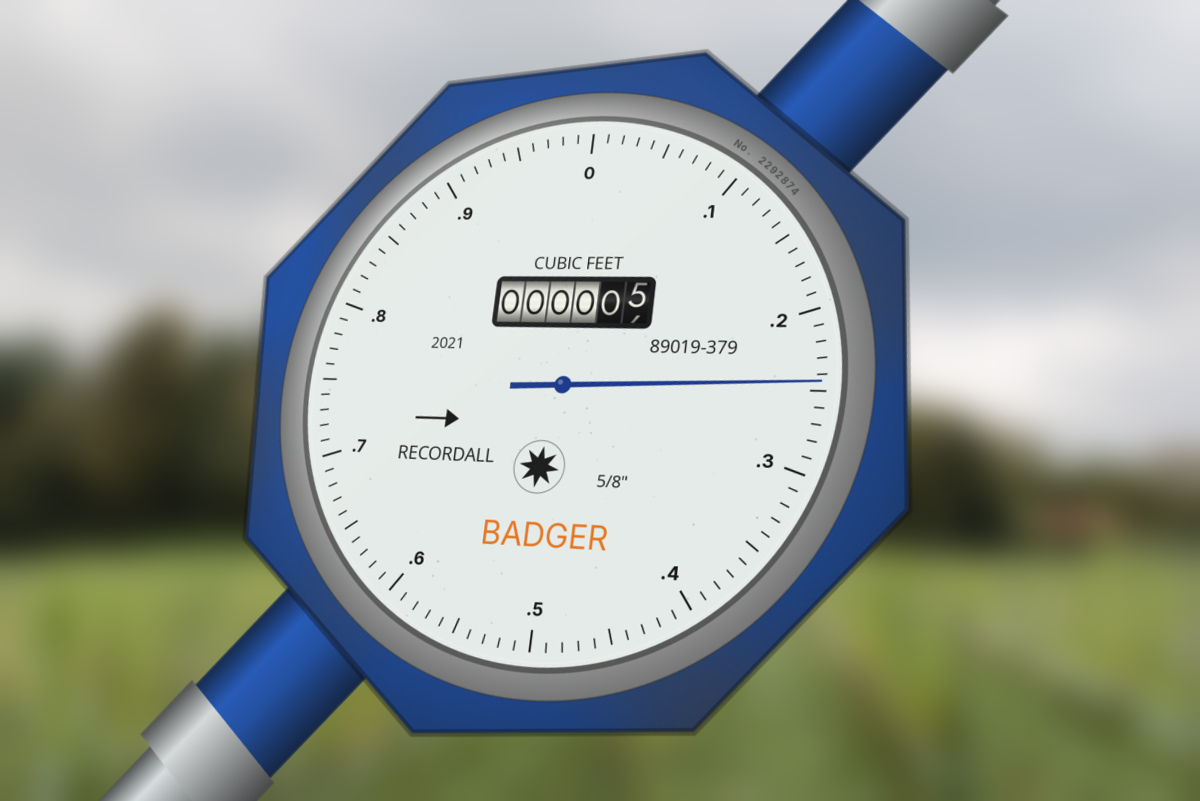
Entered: 5.24 ft³
